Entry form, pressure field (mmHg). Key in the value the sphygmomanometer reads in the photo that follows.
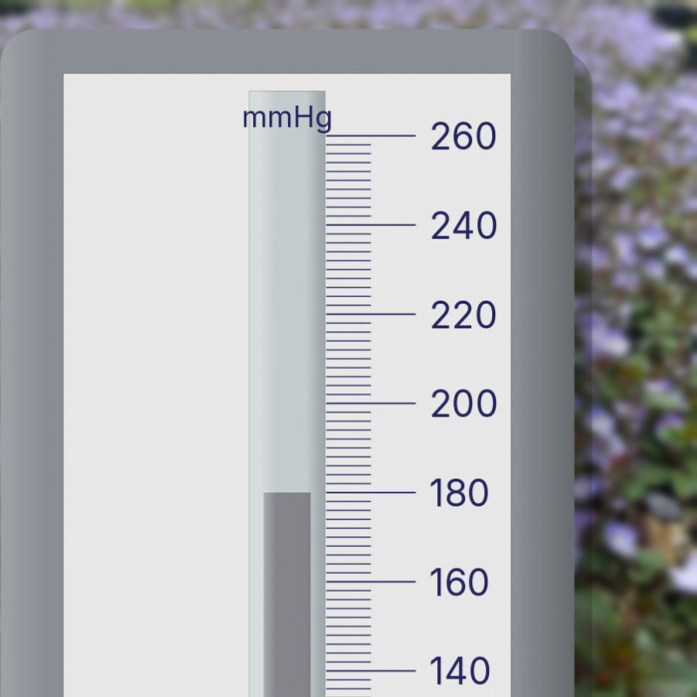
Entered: 180 mmHg
